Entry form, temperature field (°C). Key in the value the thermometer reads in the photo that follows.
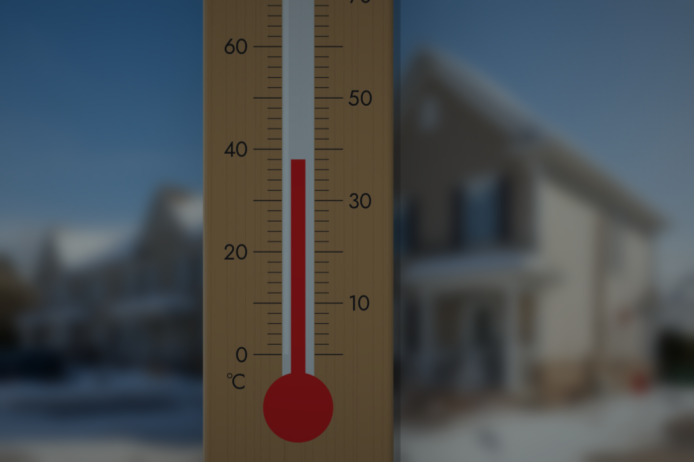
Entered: 38 °C
